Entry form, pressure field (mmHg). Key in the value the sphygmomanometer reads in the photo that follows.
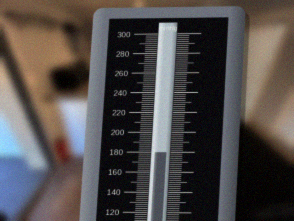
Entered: 180 mmHg
